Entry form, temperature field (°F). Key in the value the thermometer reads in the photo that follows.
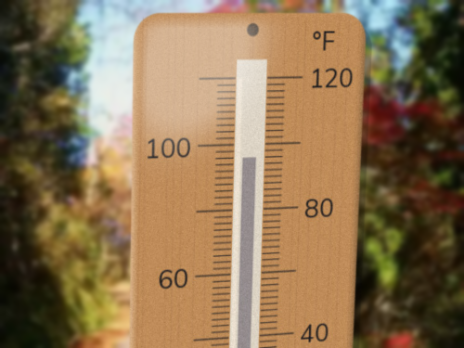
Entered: 96 °F
